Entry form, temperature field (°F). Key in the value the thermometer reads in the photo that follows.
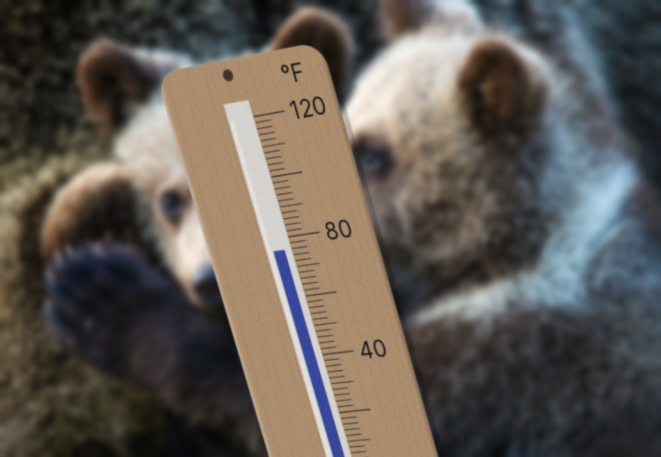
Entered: 76 °F
